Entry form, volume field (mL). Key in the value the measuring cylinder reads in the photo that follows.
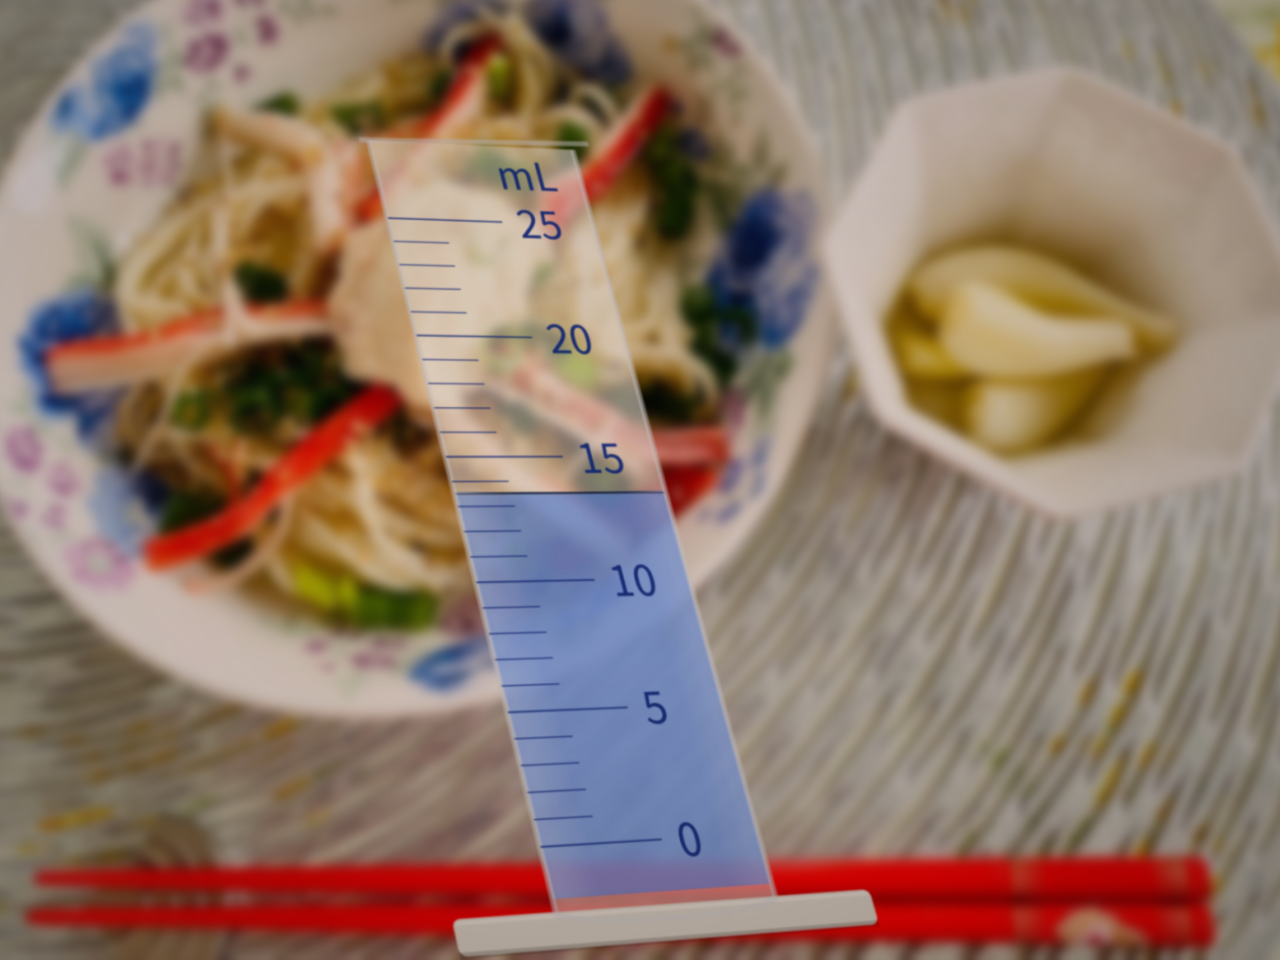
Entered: 13.5 mL
